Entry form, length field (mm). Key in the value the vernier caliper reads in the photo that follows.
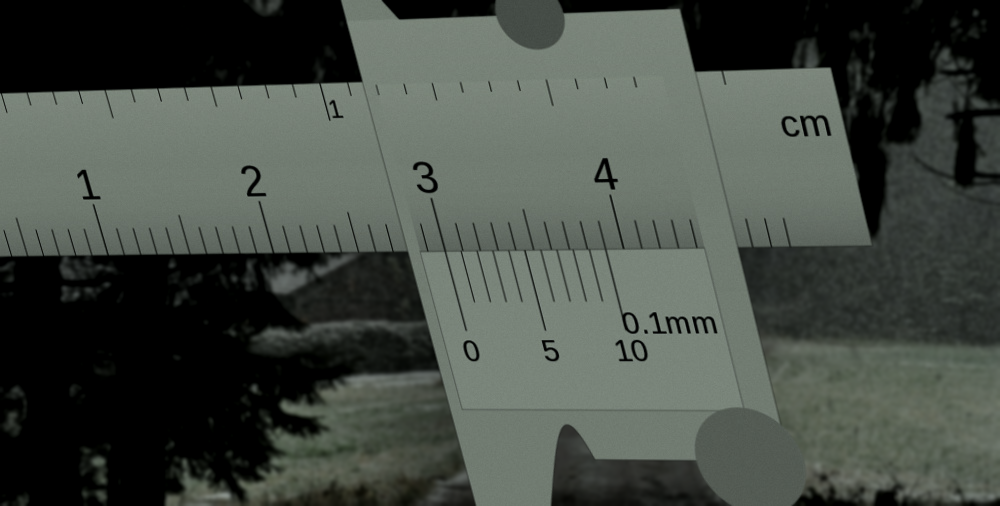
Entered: 30.0 mm
